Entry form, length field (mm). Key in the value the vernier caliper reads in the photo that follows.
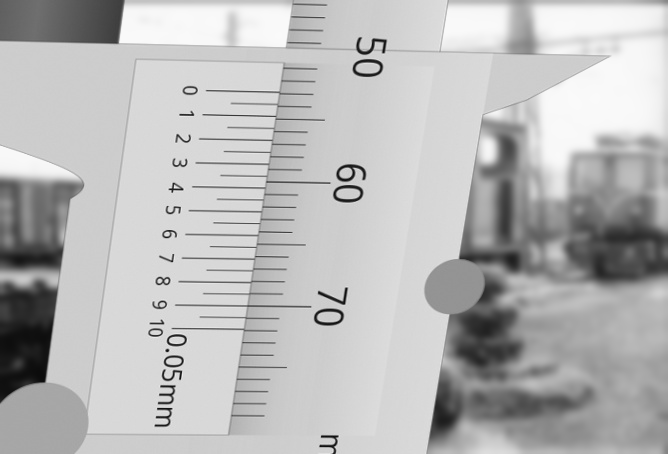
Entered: 52.9 mm
